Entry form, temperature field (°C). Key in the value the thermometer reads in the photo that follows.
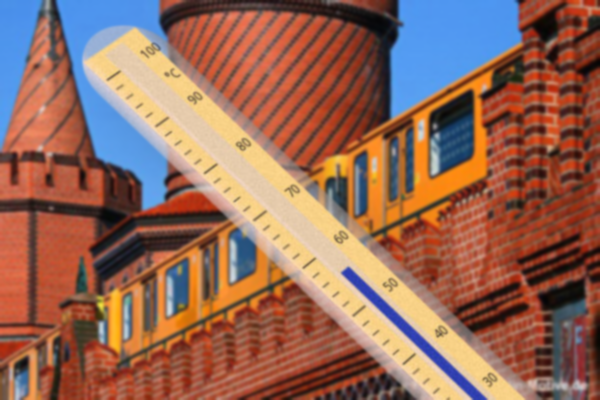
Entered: 56 °C
